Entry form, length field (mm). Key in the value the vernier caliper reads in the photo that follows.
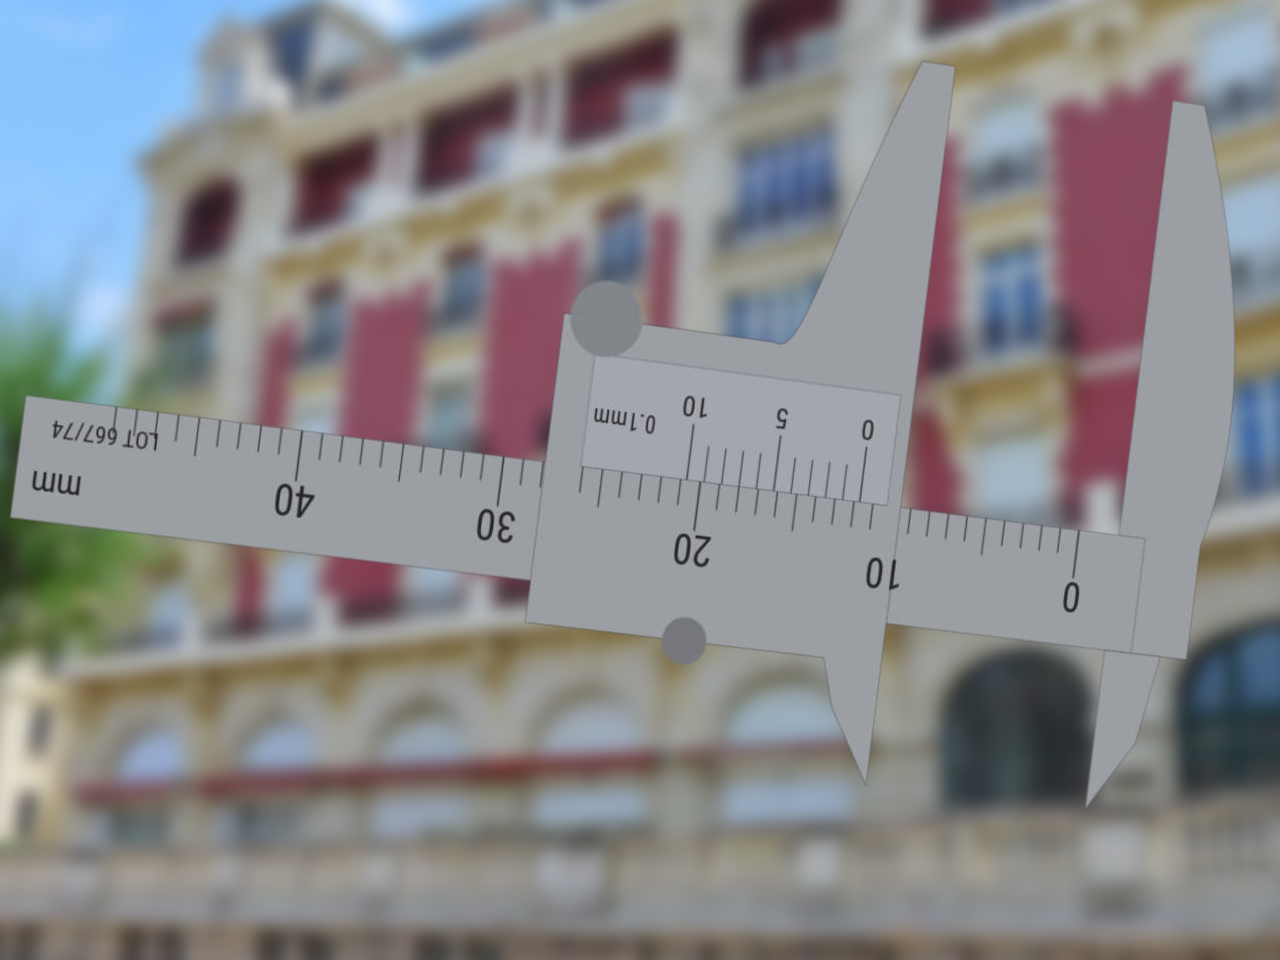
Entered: 11.7 mm
